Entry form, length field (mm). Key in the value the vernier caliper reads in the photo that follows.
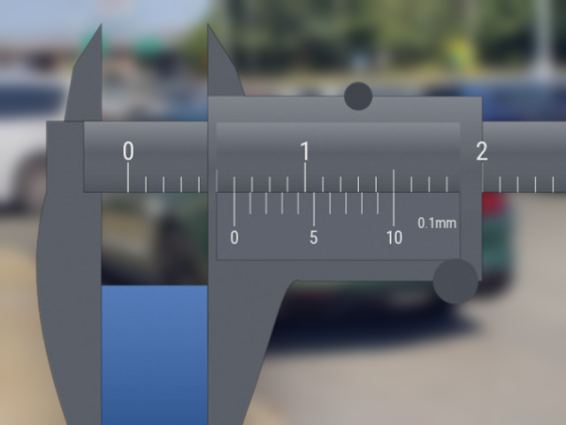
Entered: 6.0 mm
